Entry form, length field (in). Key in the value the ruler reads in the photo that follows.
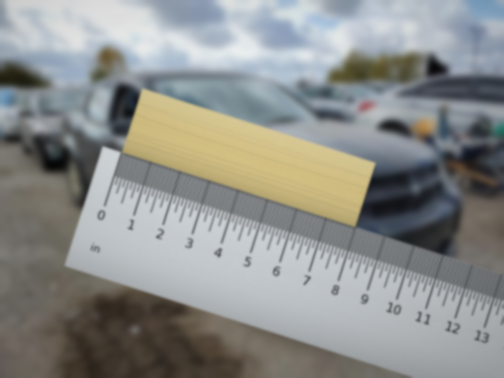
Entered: 8 in
